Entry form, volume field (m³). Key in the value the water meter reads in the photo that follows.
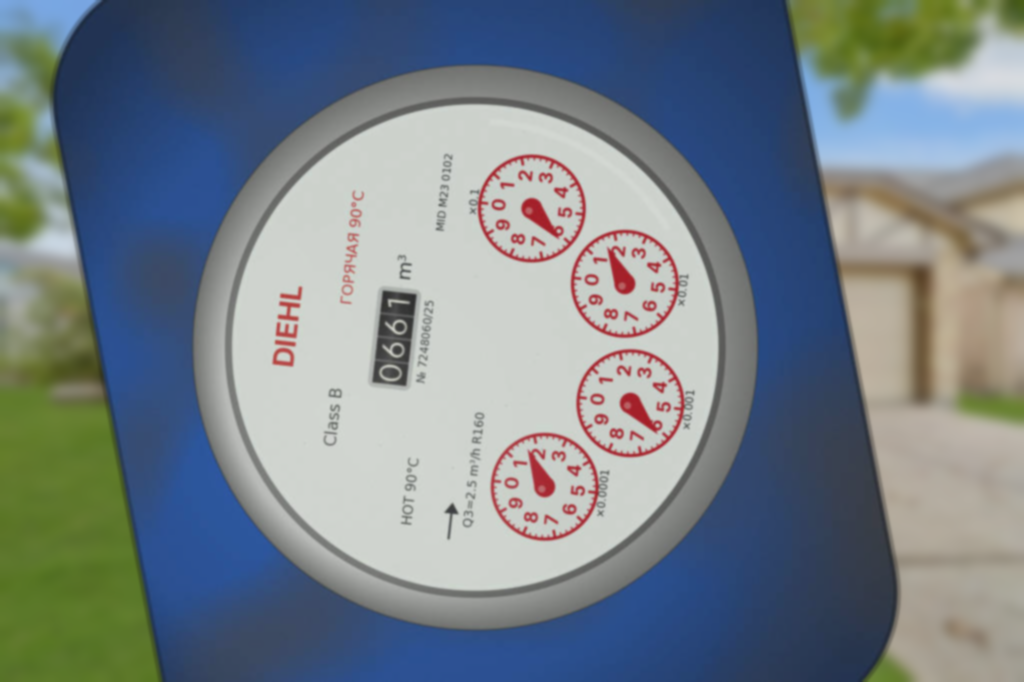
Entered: 661.6161 m³
